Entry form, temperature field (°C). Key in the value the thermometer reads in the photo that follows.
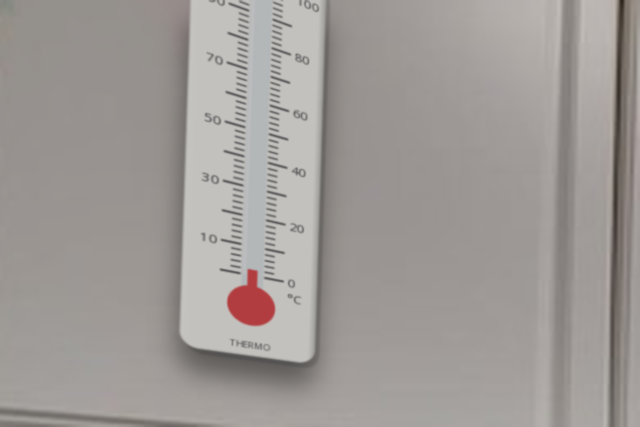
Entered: 2 °C
